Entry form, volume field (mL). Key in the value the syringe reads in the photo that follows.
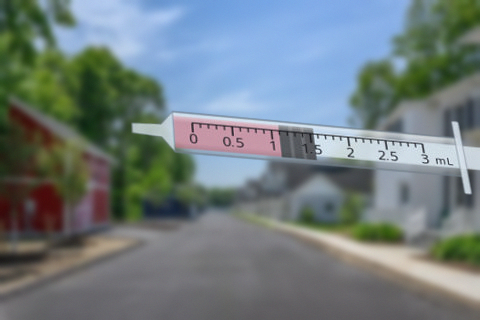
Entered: 1.1 mL
